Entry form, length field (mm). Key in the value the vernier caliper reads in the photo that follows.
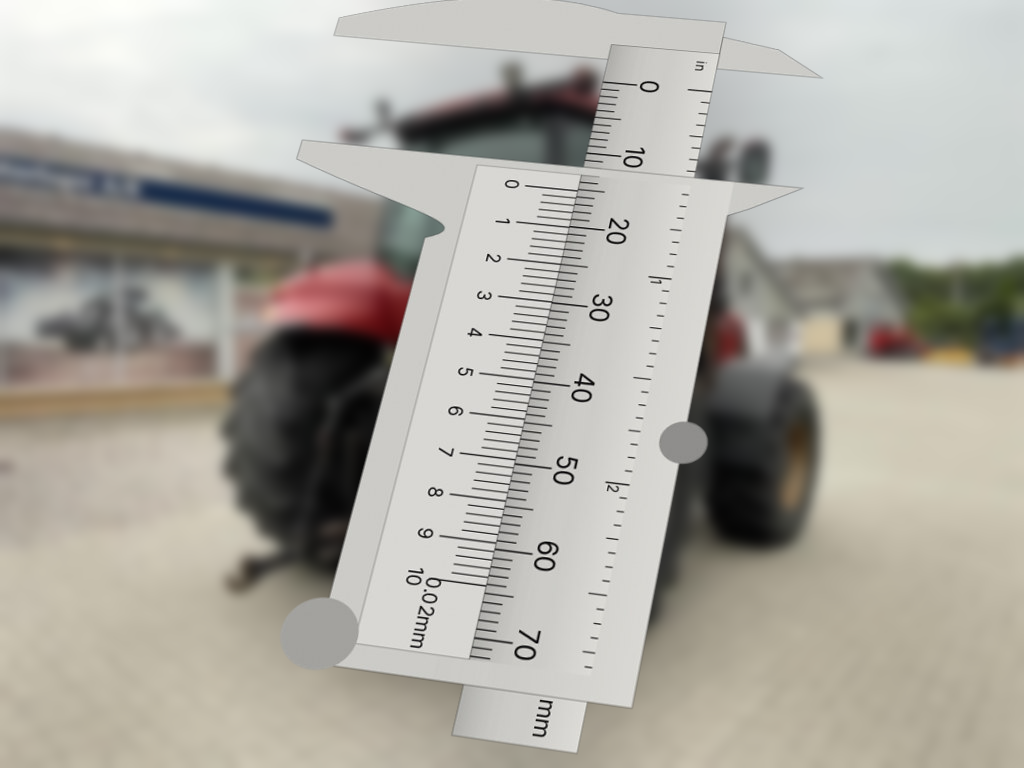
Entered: 15.2 mm
